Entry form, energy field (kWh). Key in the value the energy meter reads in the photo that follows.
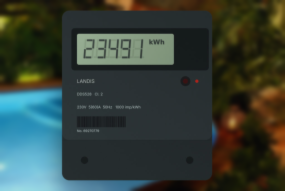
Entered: 23491 kWh
